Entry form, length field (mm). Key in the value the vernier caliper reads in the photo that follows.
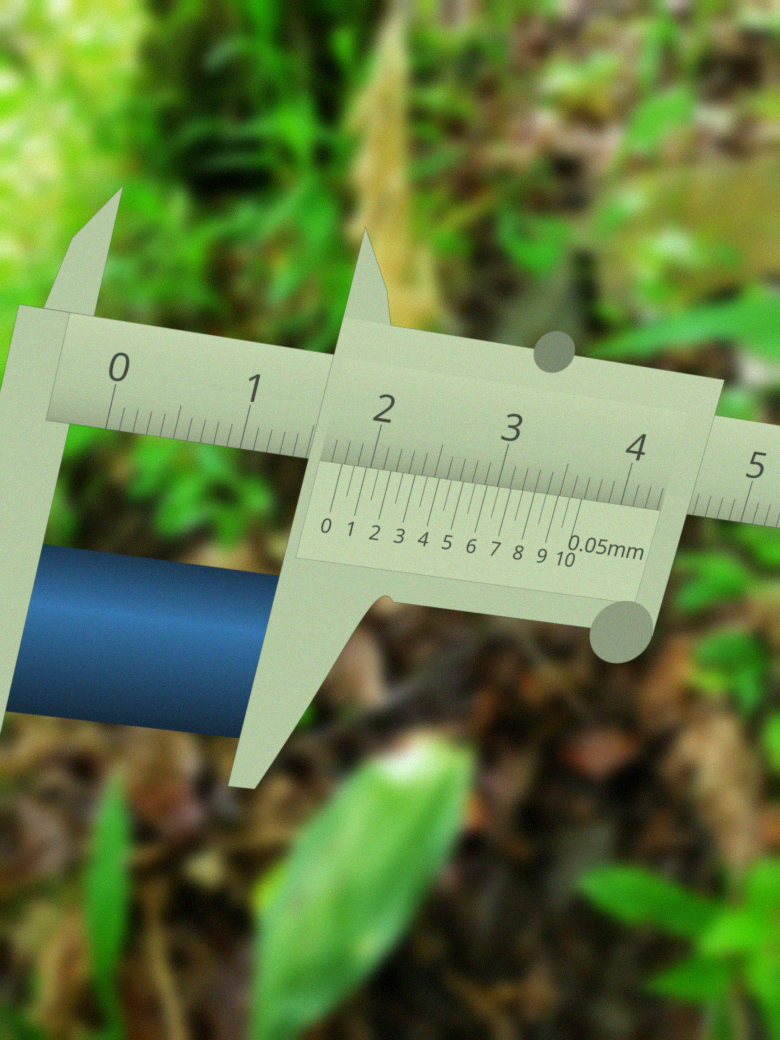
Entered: 17.8 mm
